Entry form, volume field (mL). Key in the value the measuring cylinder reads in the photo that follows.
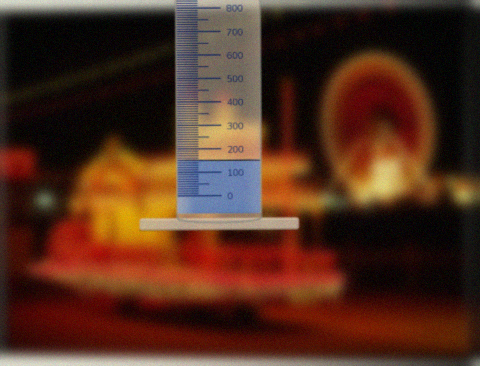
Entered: 150 mL
